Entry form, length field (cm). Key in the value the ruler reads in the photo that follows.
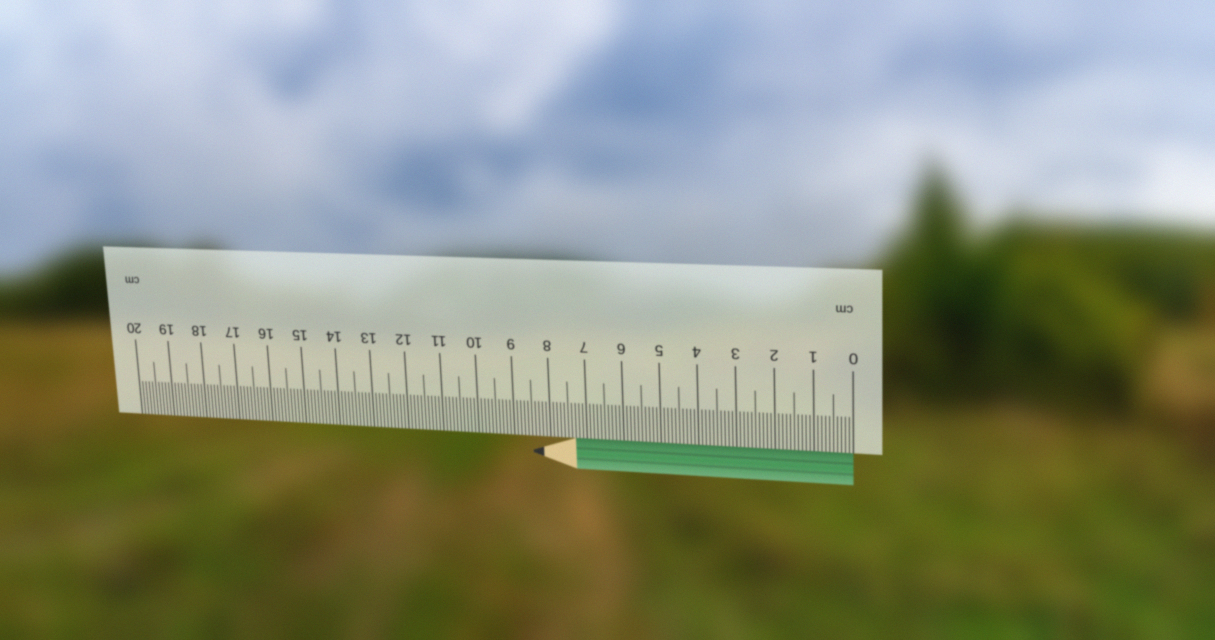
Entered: 8.5 cm
